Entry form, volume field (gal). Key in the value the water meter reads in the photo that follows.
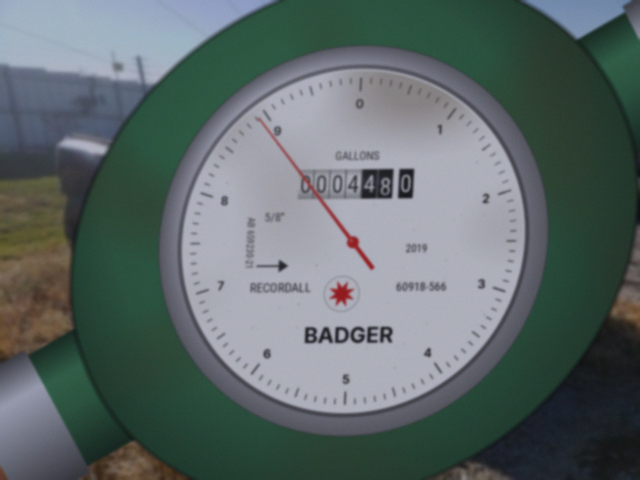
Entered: 4478.9 gal
